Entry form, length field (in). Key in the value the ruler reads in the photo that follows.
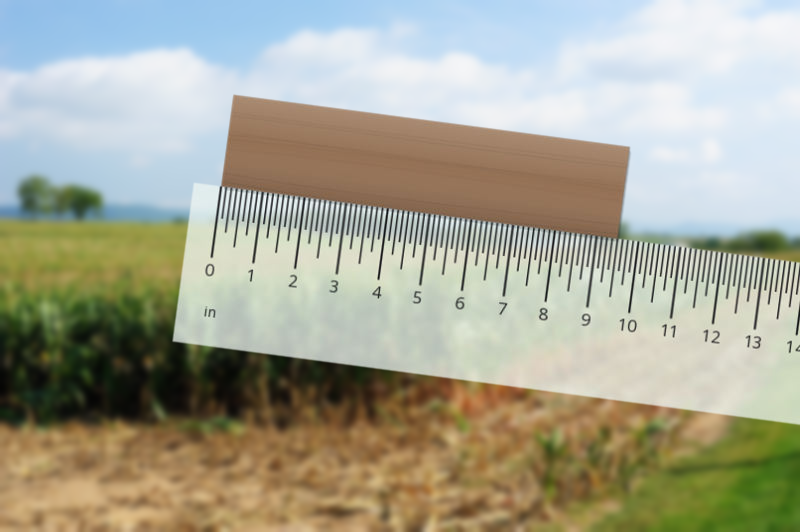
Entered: 9.5 in
